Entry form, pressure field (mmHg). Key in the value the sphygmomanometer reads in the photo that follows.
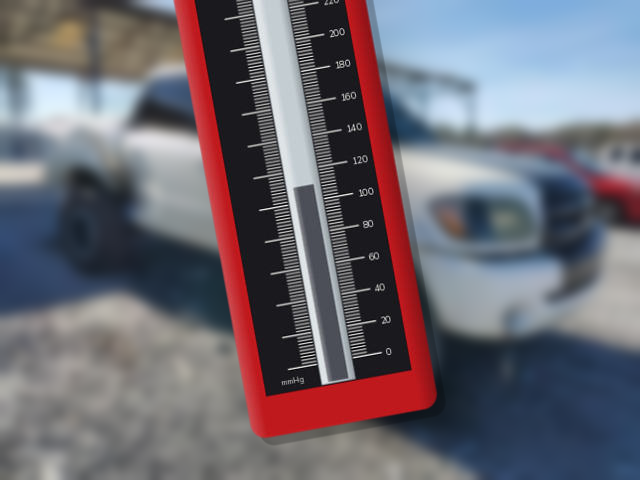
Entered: 110 mmHg
